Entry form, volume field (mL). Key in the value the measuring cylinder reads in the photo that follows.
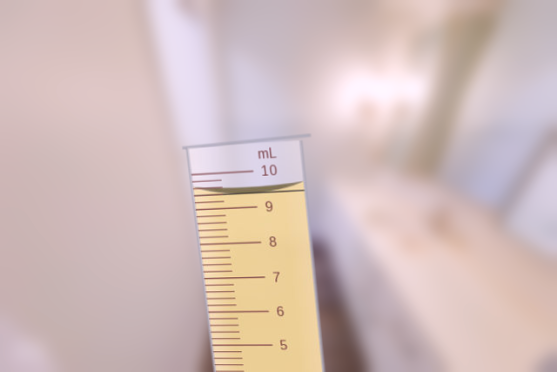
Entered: 9.4 mL
